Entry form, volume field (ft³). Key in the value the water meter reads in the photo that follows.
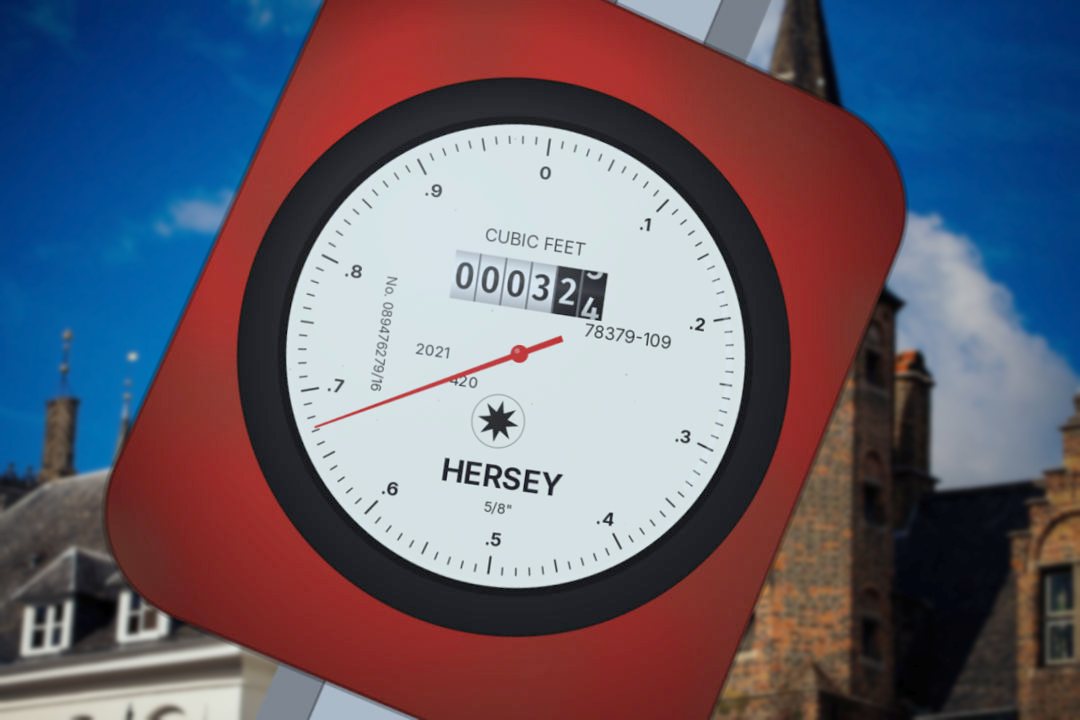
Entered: 323.67 ft³
